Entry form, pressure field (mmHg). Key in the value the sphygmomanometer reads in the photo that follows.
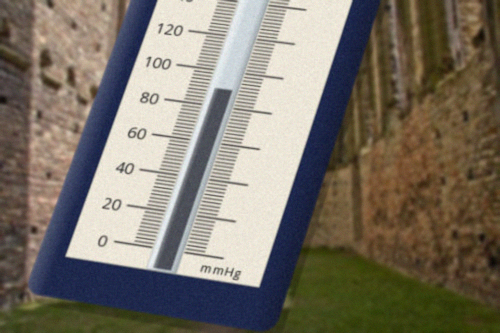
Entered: 90 mmHg
